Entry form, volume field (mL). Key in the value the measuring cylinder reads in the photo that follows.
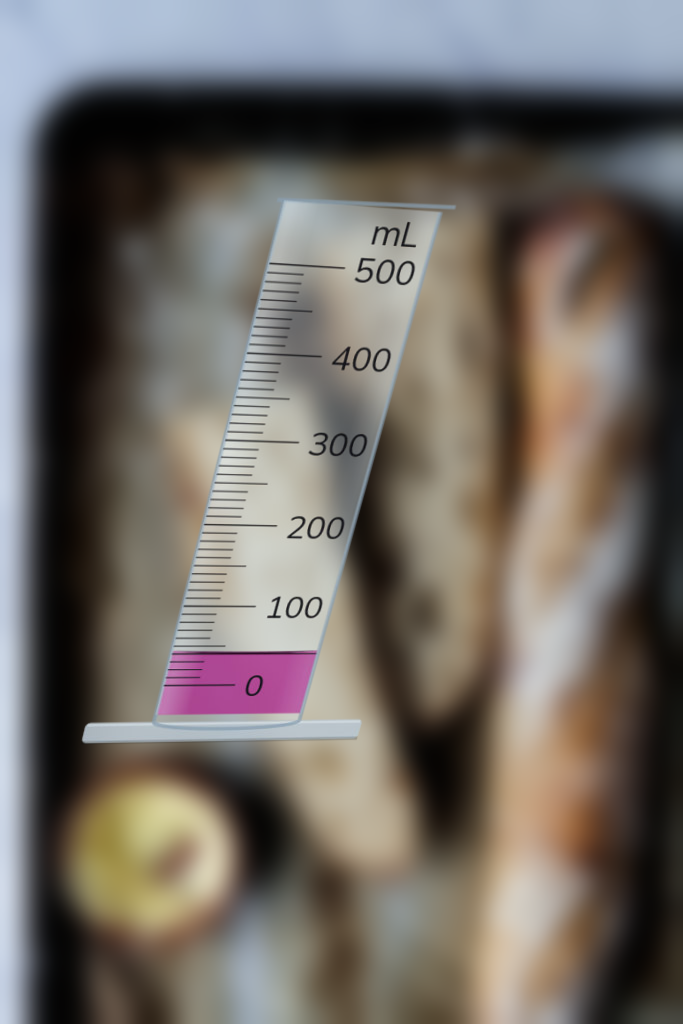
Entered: 40 mL
